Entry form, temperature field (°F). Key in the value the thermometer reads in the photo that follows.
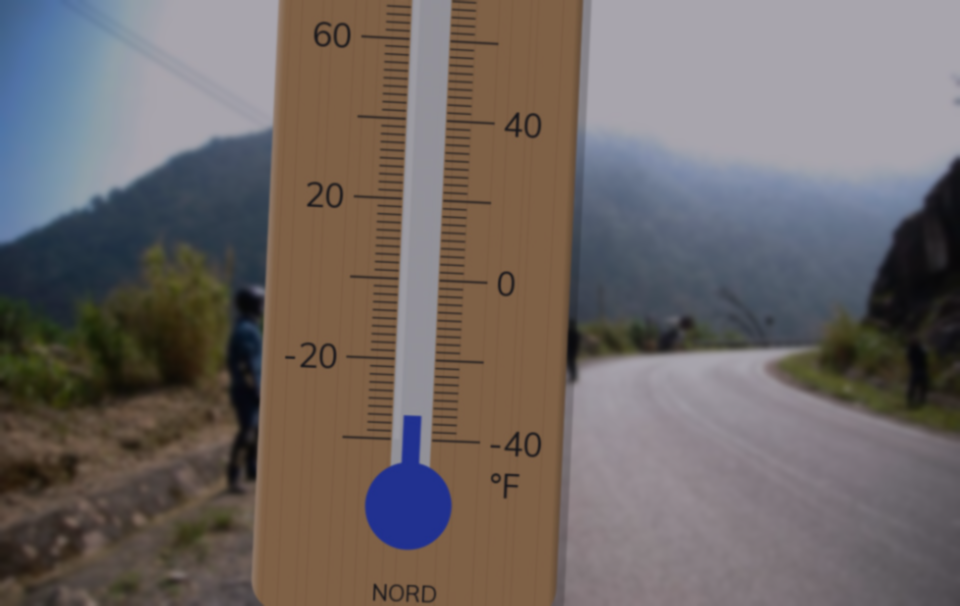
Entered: -34 °F
